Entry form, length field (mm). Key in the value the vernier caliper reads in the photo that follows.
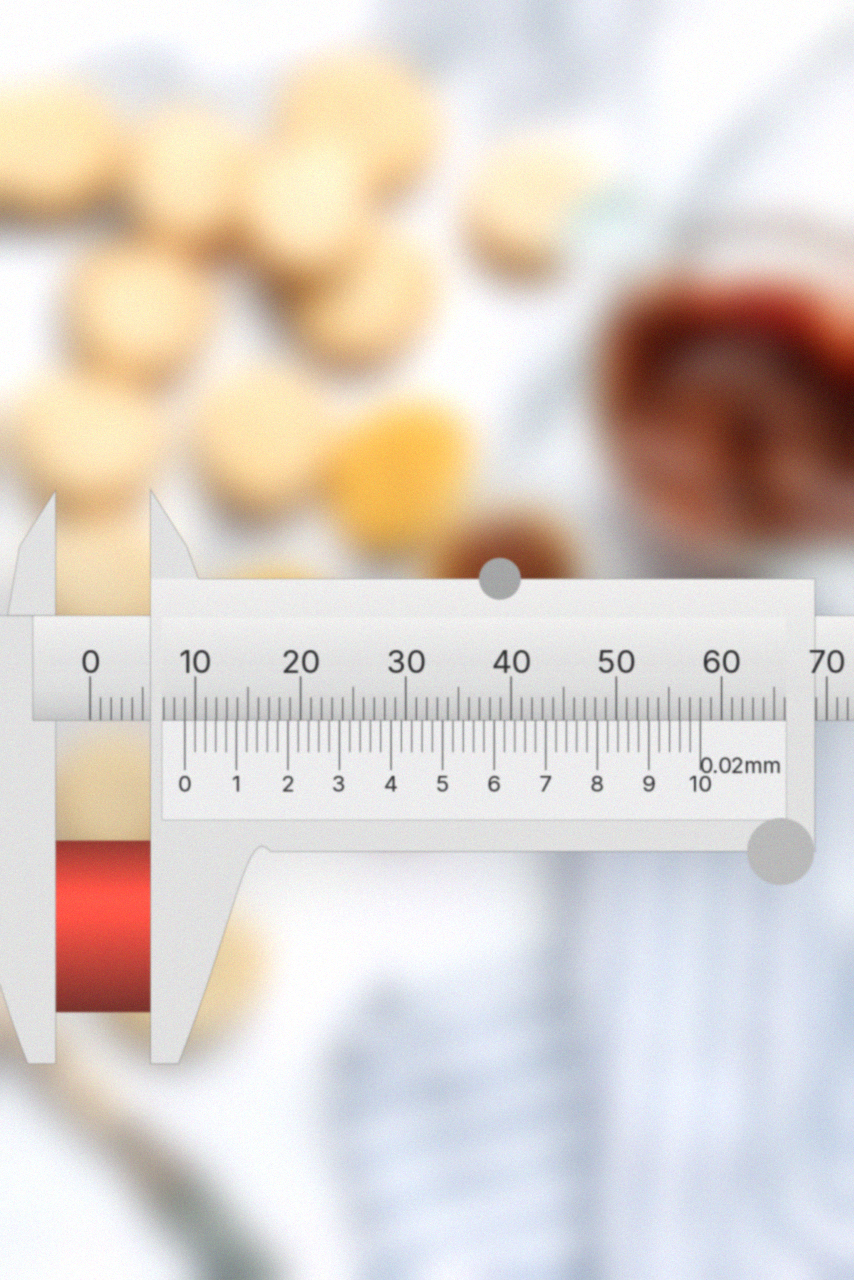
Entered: 9.0 mm
